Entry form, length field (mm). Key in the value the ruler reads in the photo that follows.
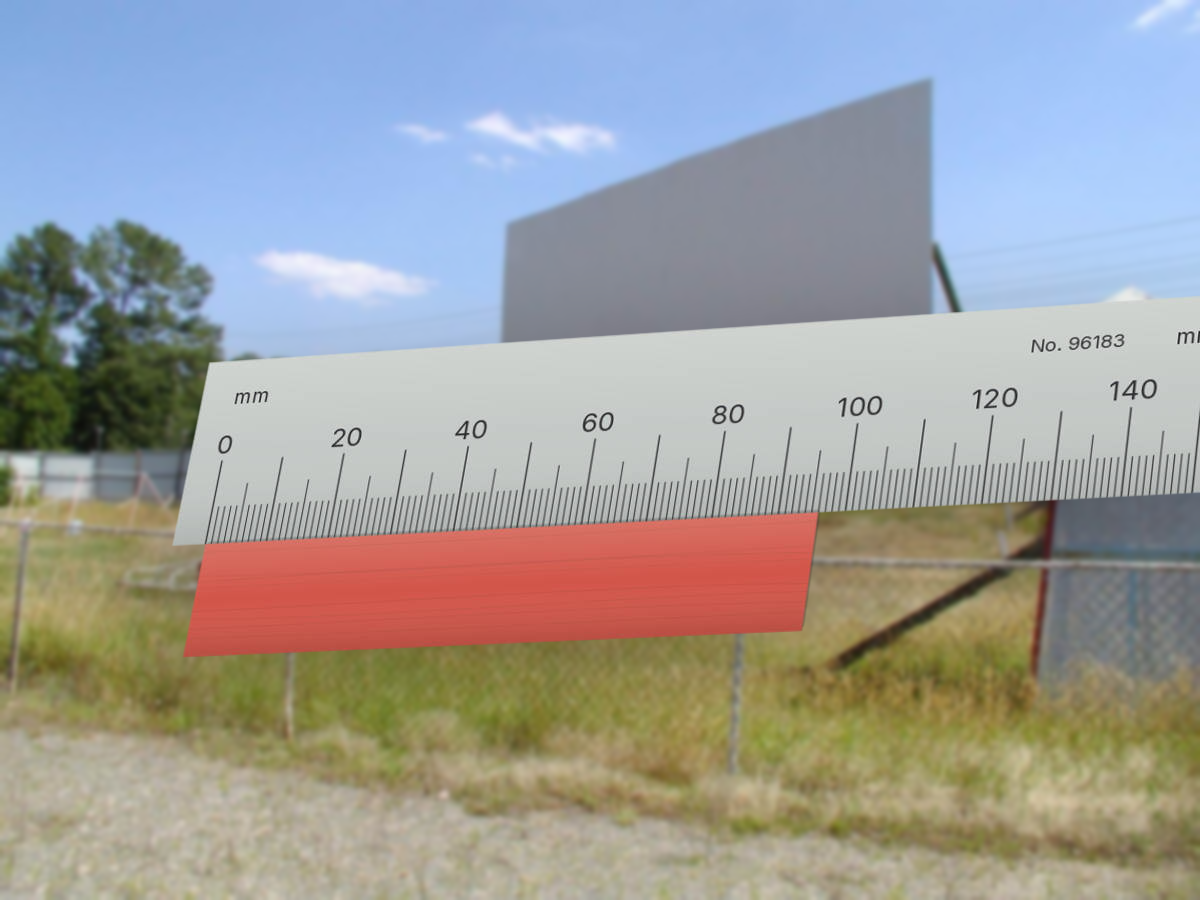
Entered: 96 mm
